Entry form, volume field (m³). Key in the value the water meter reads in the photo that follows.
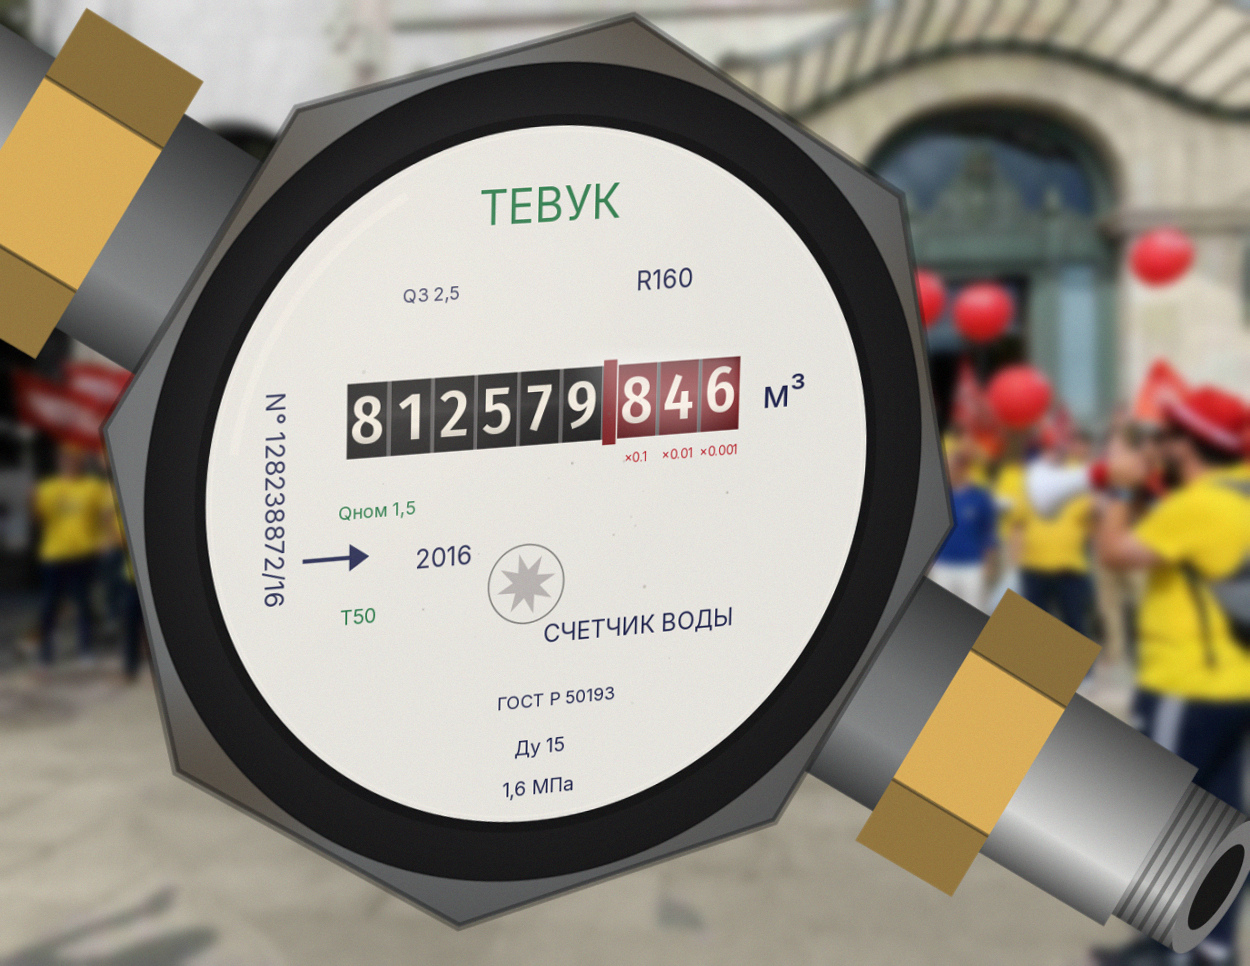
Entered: 812579.846 m³
